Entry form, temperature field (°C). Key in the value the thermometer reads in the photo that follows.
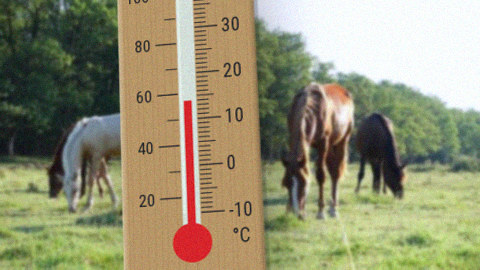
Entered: 14 °C
